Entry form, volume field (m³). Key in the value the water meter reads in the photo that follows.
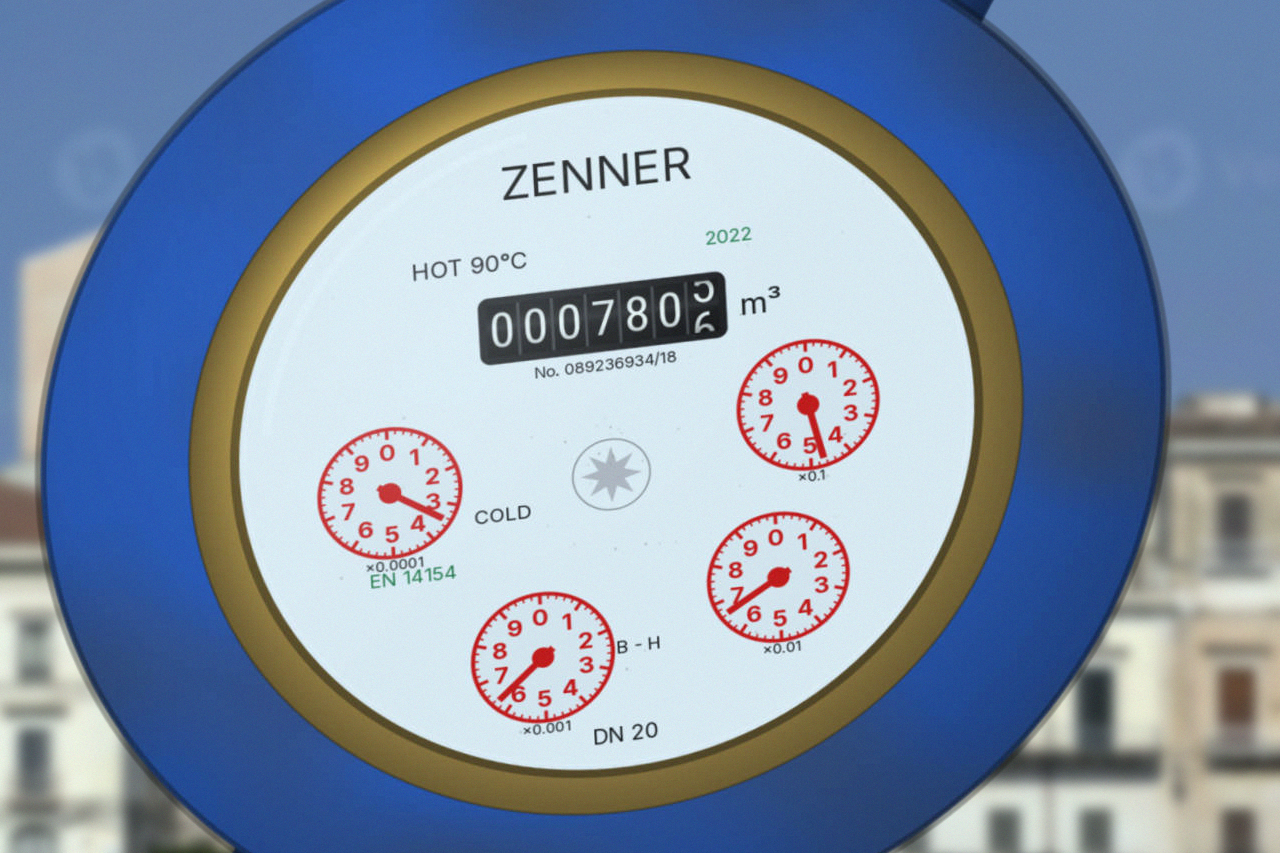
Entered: 7805.4663 m³
